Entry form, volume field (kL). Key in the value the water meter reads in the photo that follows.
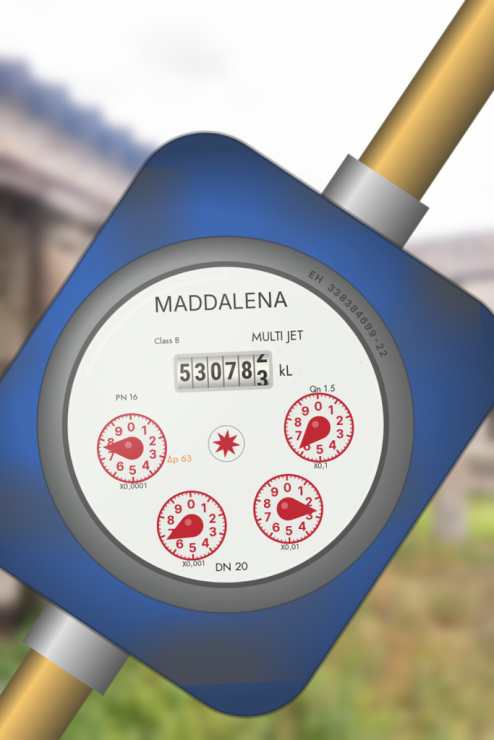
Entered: 530782.6267 kL
